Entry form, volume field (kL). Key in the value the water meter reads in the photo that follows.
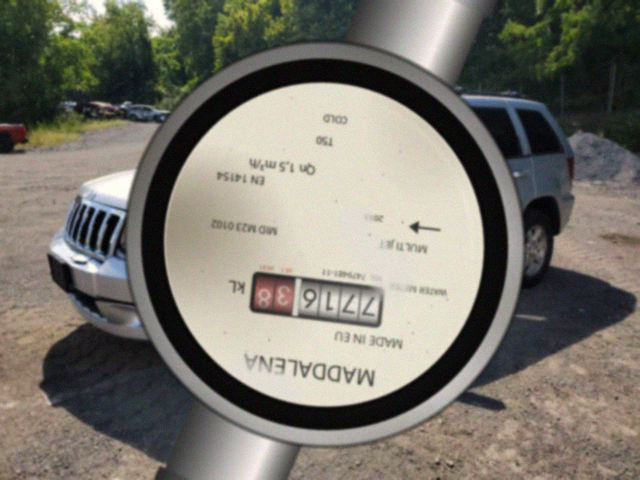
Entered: 7716.38 kL
